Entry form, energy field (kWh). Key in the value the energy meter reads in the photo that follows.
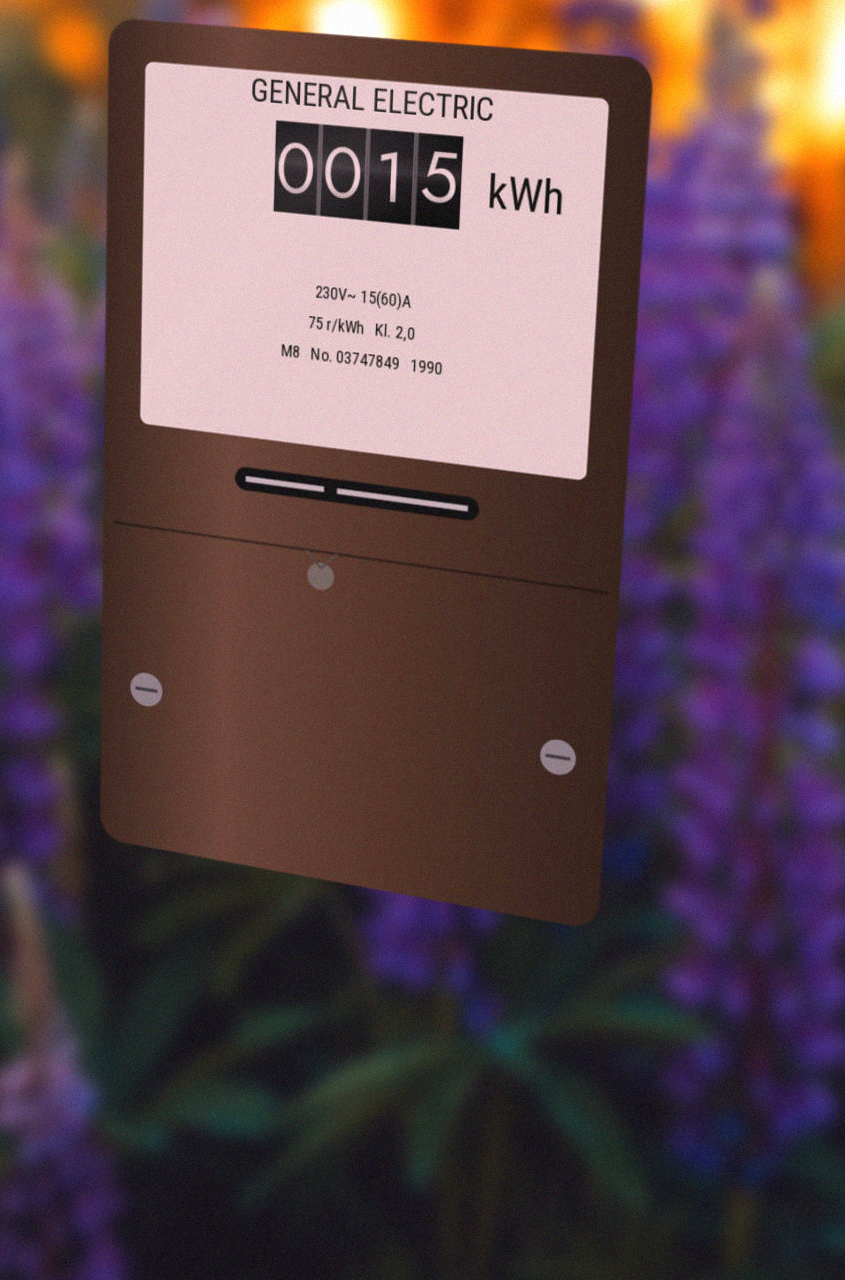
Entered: 15 kWh
